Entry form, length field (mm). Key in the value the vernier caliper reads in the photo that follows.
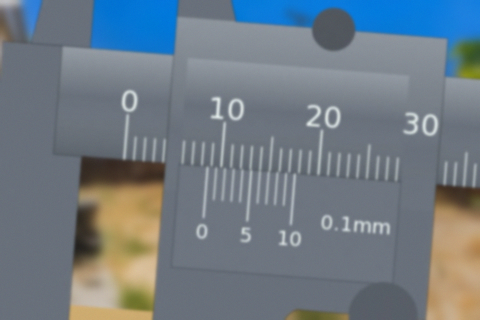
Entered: 8.6 mm
